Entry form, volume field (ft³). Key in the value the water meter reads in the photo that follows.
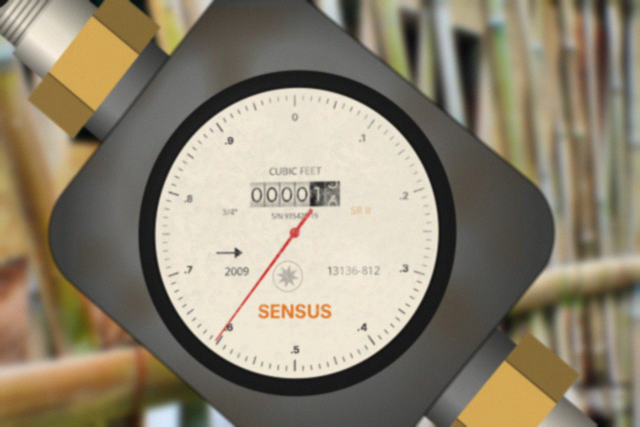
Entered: 15.60 ft³
